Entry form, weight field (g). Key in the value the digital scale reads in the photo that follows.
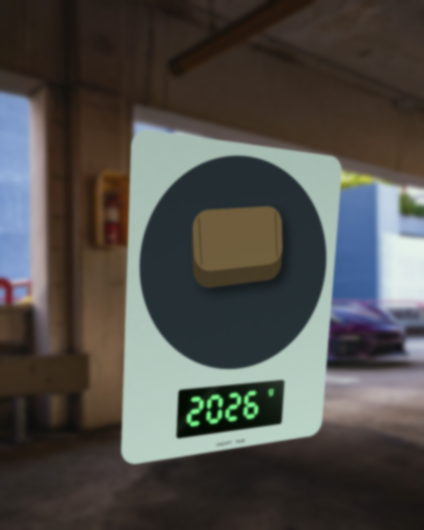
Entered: 2026 g
